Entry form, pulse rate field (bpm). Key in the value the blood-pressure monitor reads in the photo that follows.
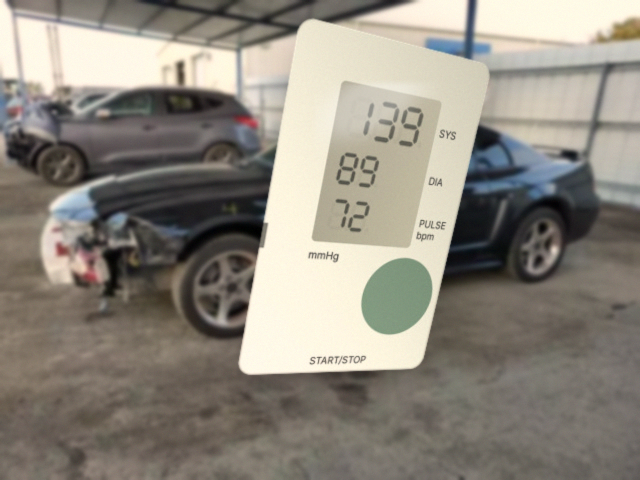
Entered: 72 bpm
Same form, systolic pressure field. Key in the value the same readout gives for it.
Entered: 139 mmHg
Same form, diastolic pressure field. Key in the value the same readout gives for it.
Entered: 89 mmHg
